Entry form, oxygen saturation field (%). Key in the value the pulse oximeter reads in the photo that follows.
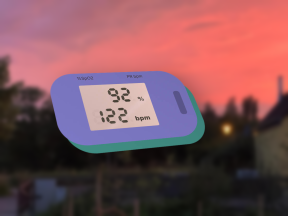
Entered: 92 %
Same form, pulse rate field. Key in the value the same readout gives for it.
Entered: 122 bpm
